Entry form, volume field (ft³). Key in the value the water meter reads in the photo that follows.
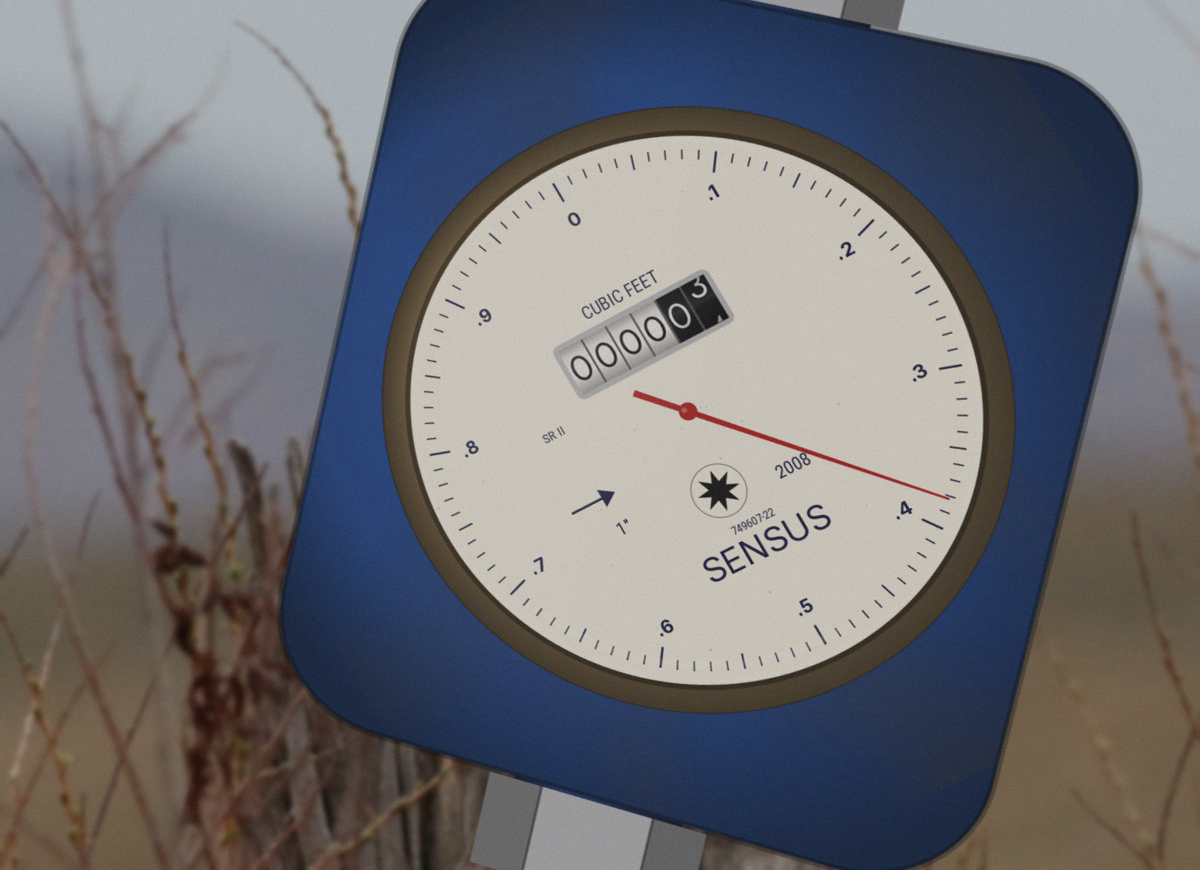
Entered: 3.38 ft³
